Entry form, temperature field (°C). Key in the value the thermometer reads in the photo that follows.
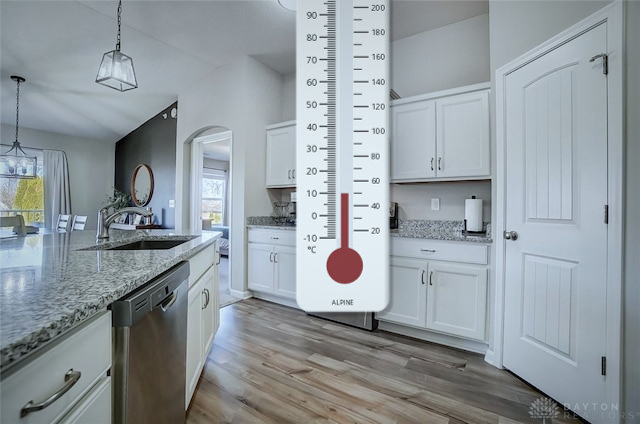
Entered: 10 °C
